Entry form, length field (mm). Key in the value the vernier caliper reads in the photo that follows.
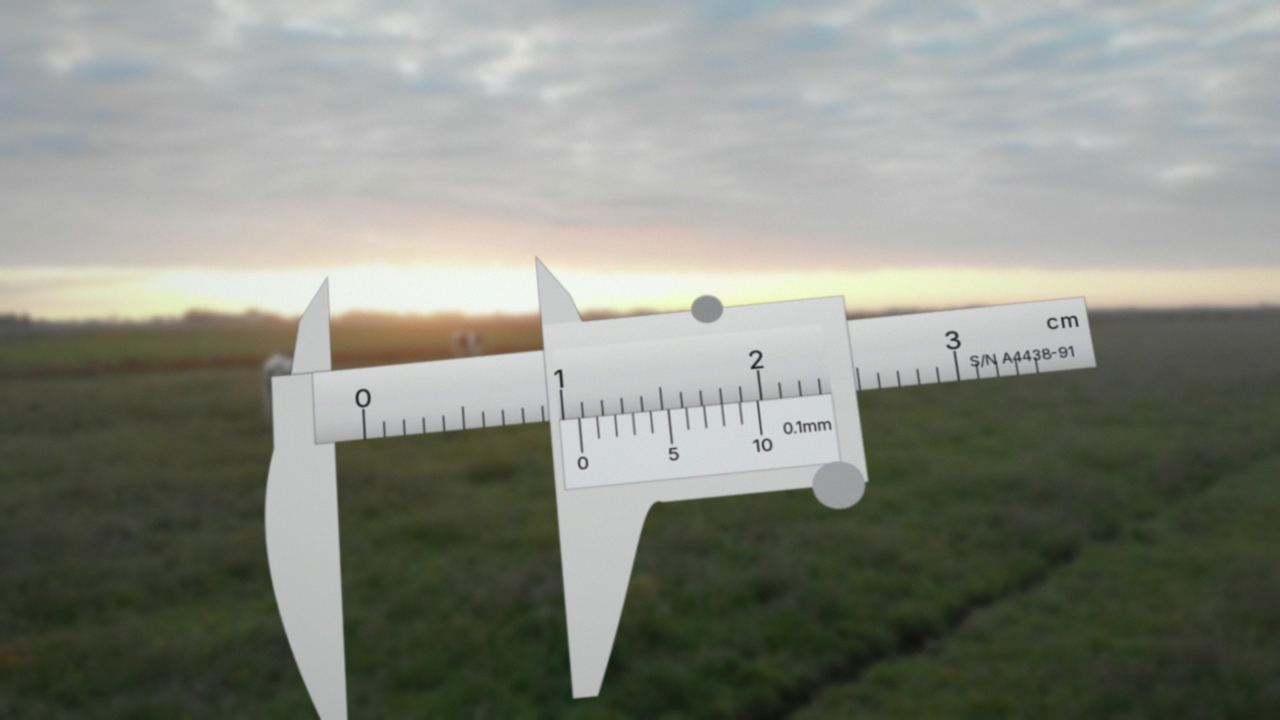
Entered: 10.8 mm
